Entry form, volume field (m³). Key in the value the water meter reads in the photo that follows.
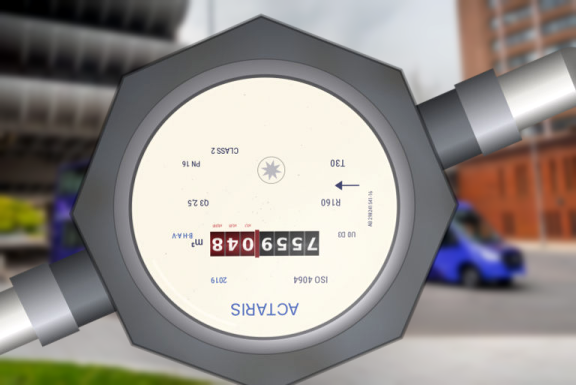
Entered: 7559.048 m³
